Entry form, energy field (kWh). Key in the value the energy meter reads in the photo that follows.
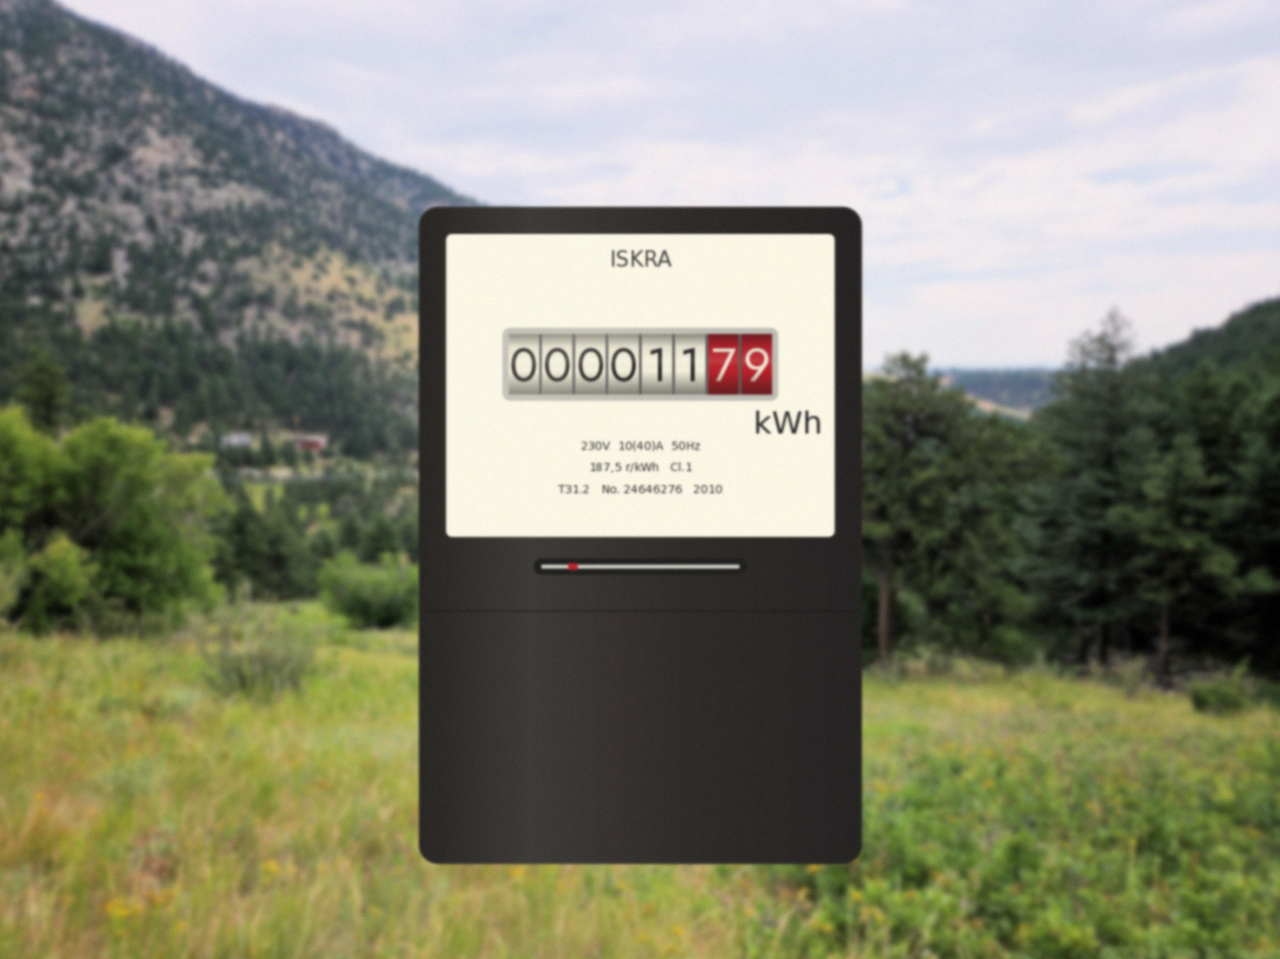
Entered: 11.79 kWh
